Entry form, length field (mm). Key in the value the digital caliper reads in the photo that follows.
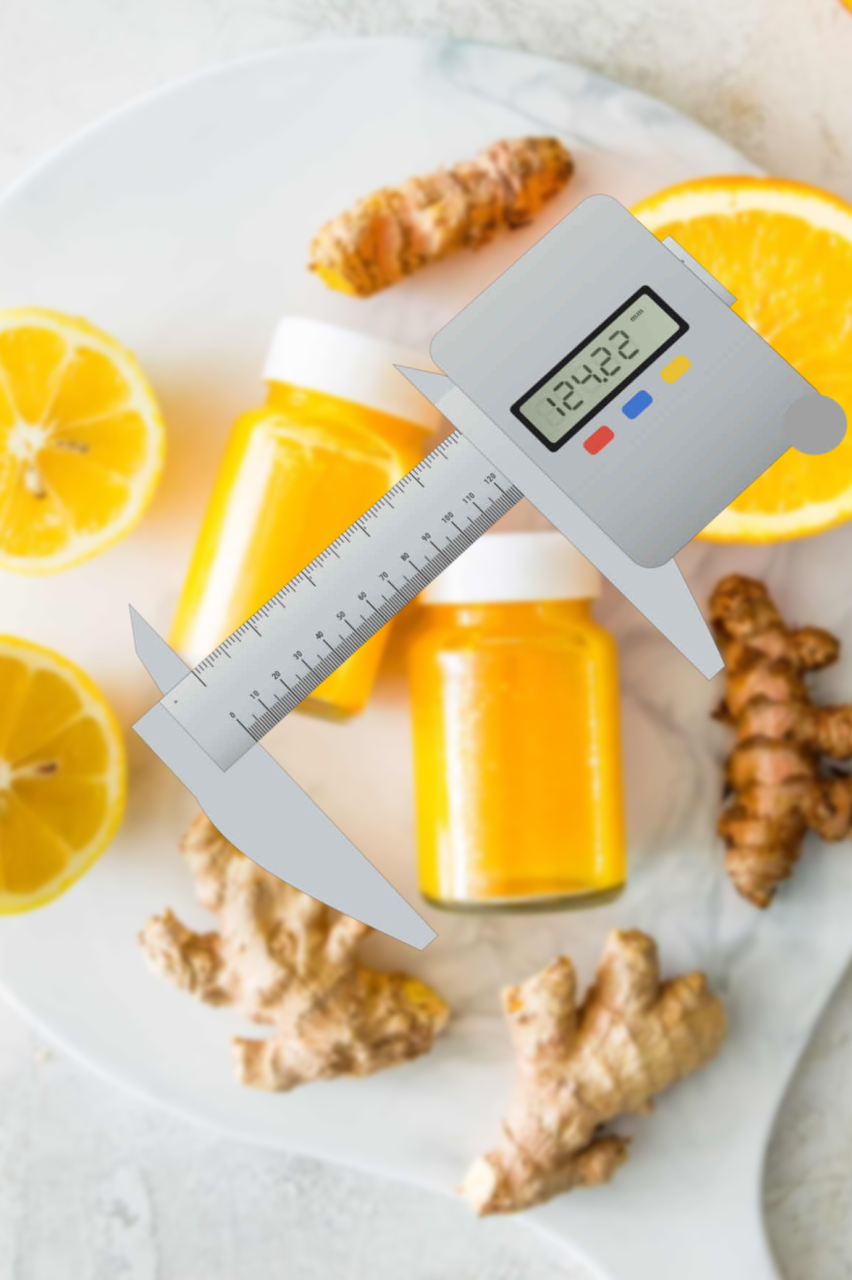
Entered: 124.22 mm
